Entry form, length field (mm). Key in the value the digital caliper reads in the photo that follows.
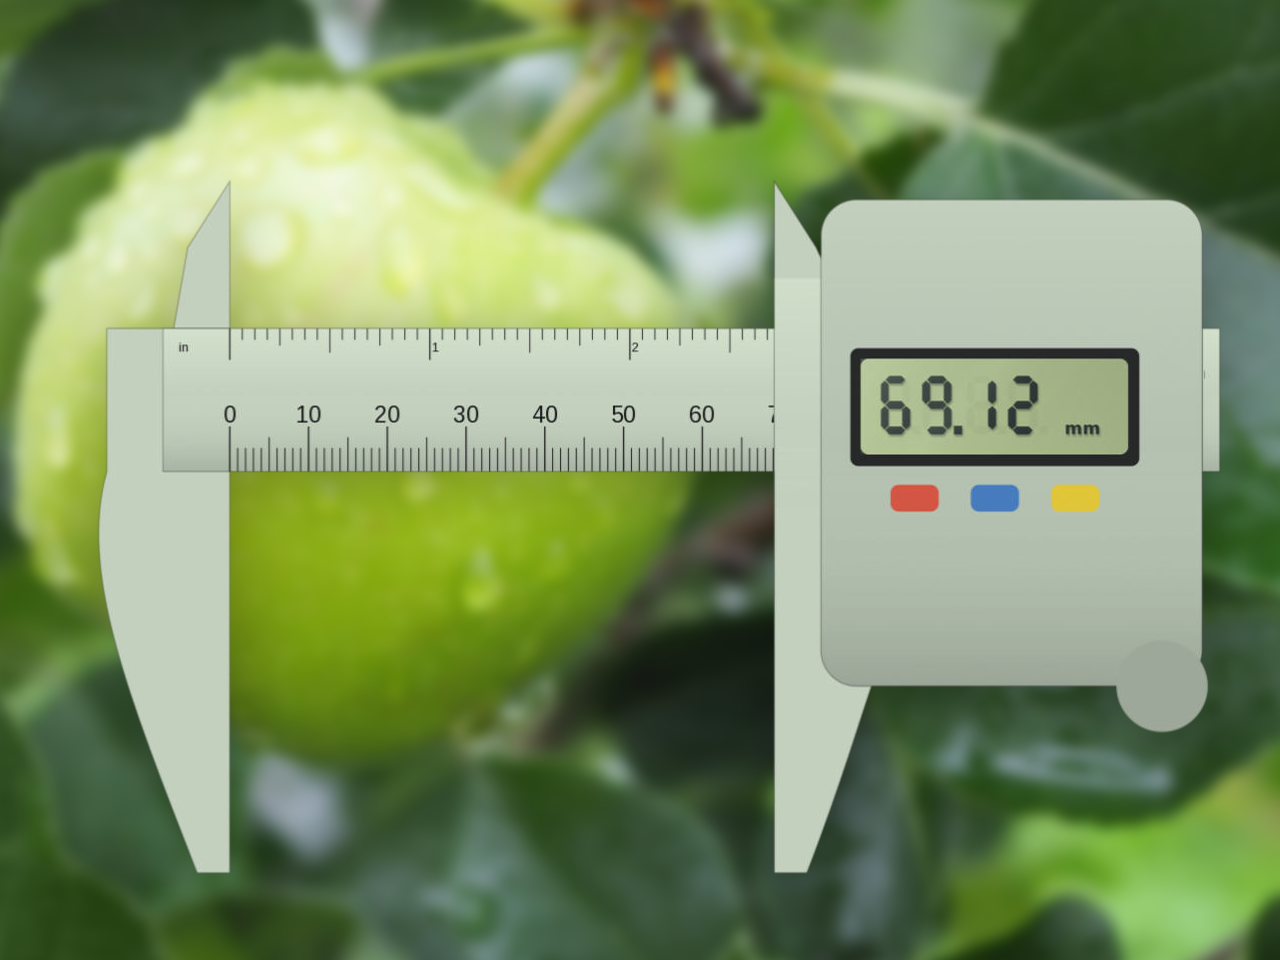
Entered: 69.12 mm
